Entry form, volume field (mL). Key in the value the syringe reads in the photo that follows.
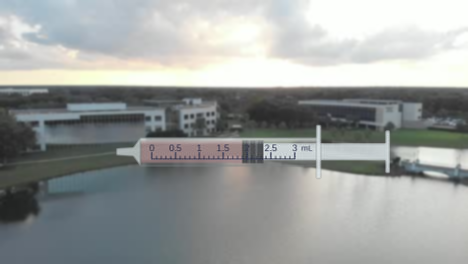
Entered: 1.9 mL
